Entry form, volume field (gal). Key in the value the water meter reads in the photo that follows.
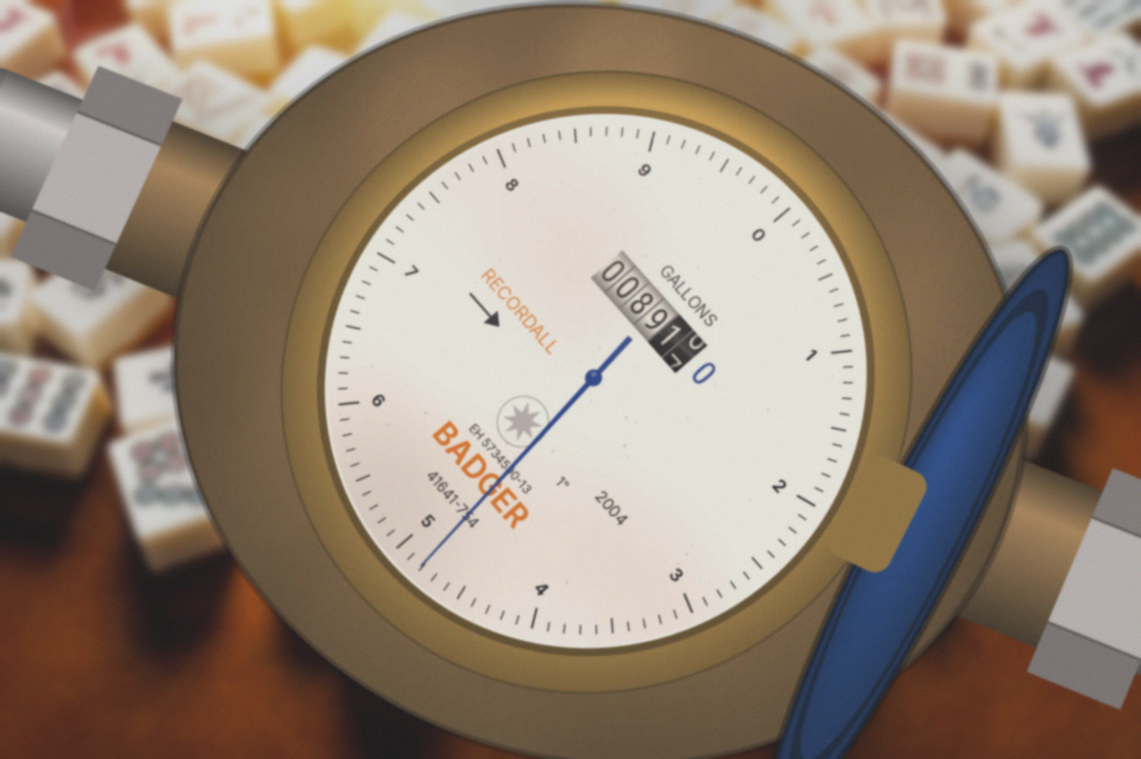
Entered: 89164.8 gal
